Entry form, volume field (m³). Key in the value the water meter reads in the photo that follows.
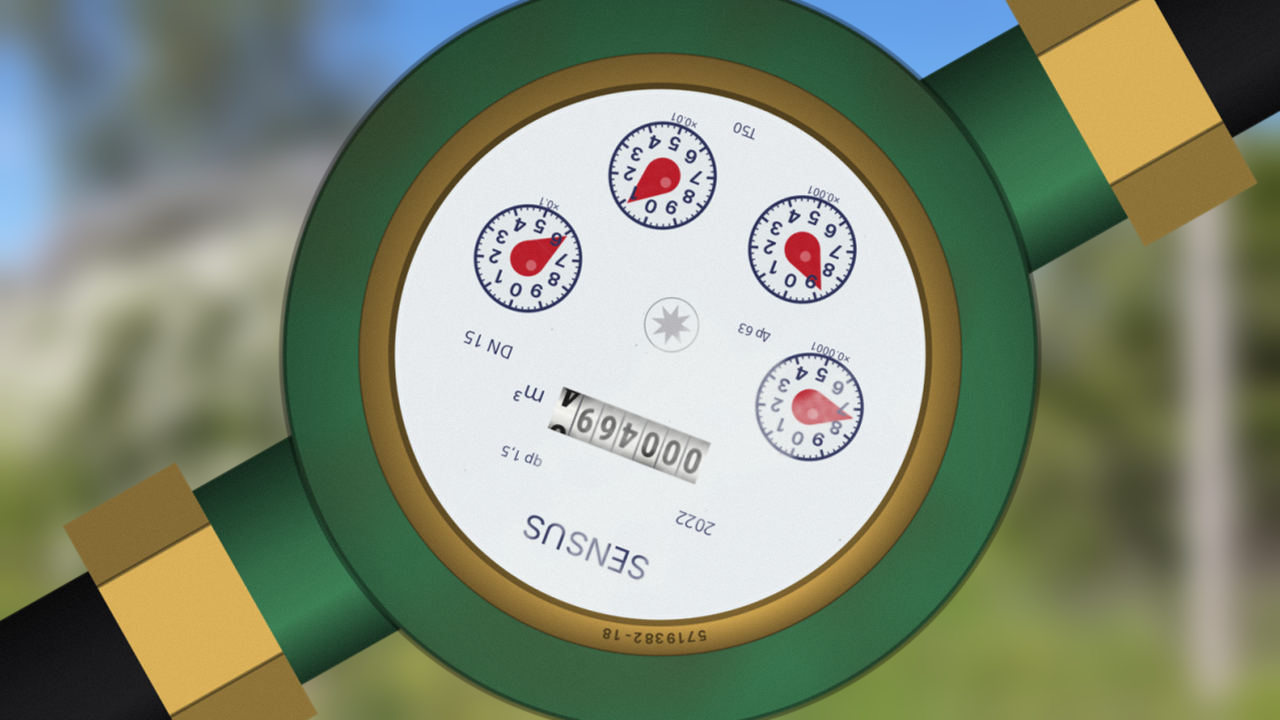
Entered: 4693.6087 m³
